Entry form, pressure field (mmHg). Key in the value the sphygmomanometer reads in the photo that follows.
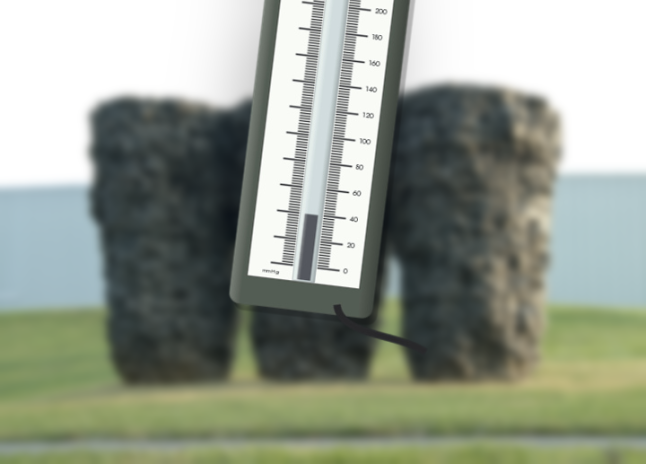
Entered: 40 mmHg
